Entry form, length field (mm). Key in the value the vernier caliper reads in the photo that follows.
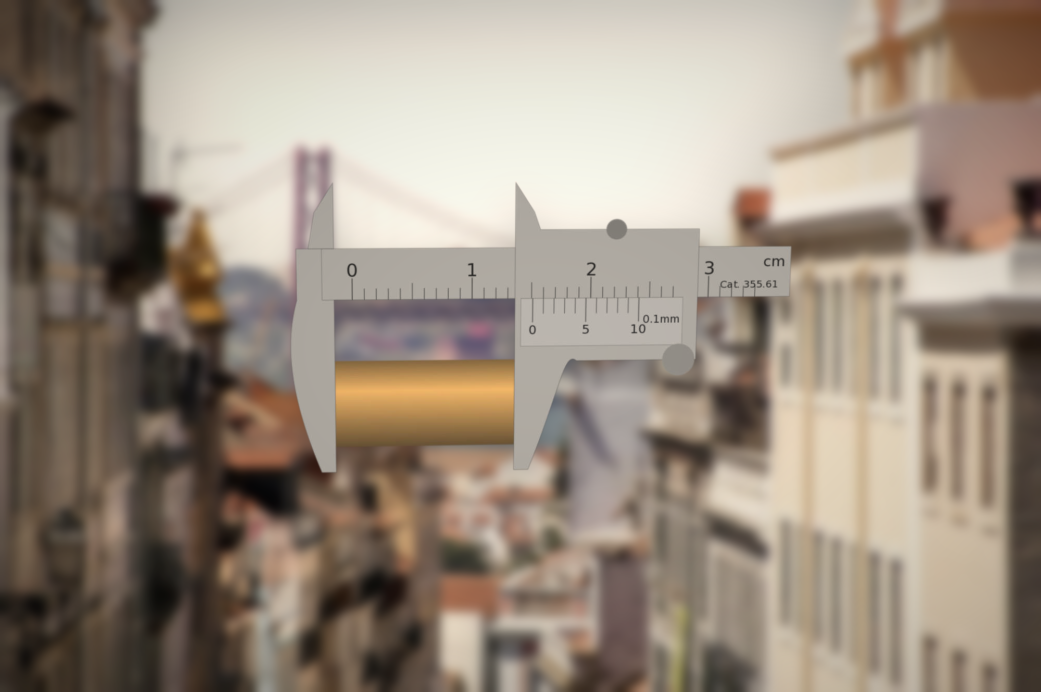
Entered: 15.1 mm
